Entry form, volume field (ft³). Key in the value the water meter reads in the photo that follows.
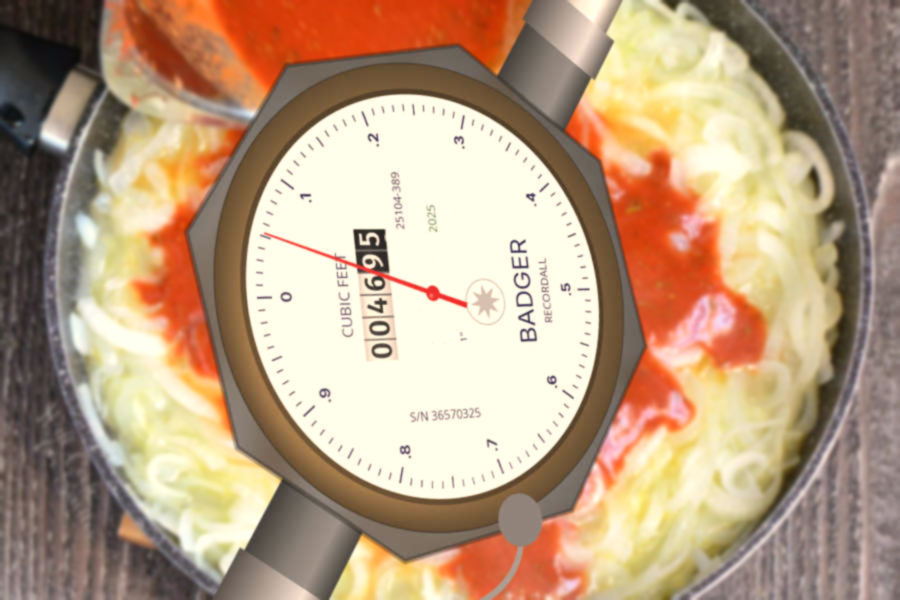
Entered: 4695.05 ft³
